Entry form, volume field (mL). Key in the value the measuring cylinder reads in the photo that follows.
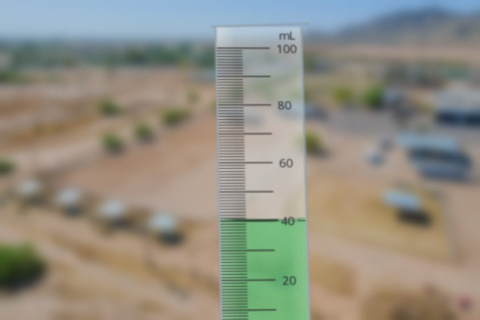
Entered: 40 mL
